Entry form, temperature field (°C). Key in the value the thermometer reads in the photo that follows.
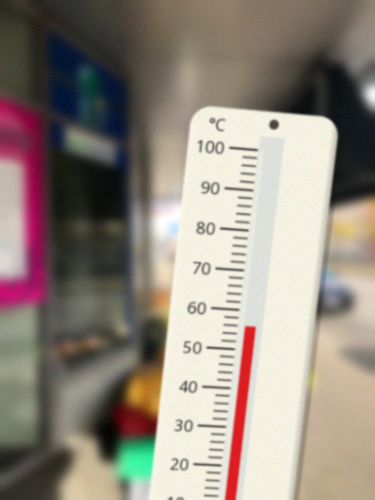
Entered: 56 °C
